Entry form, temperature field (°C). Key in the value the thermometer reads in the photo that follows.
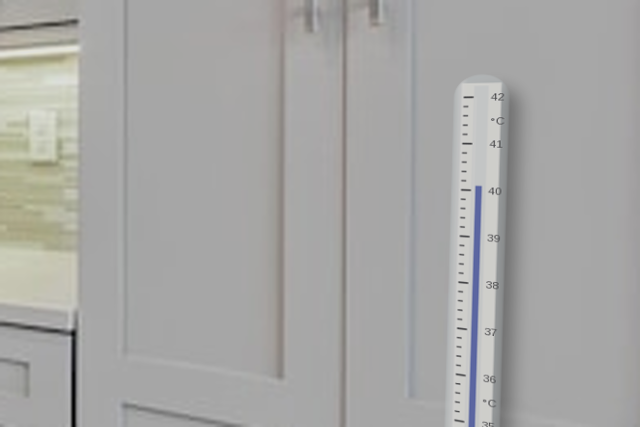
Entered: 40.1 °C
